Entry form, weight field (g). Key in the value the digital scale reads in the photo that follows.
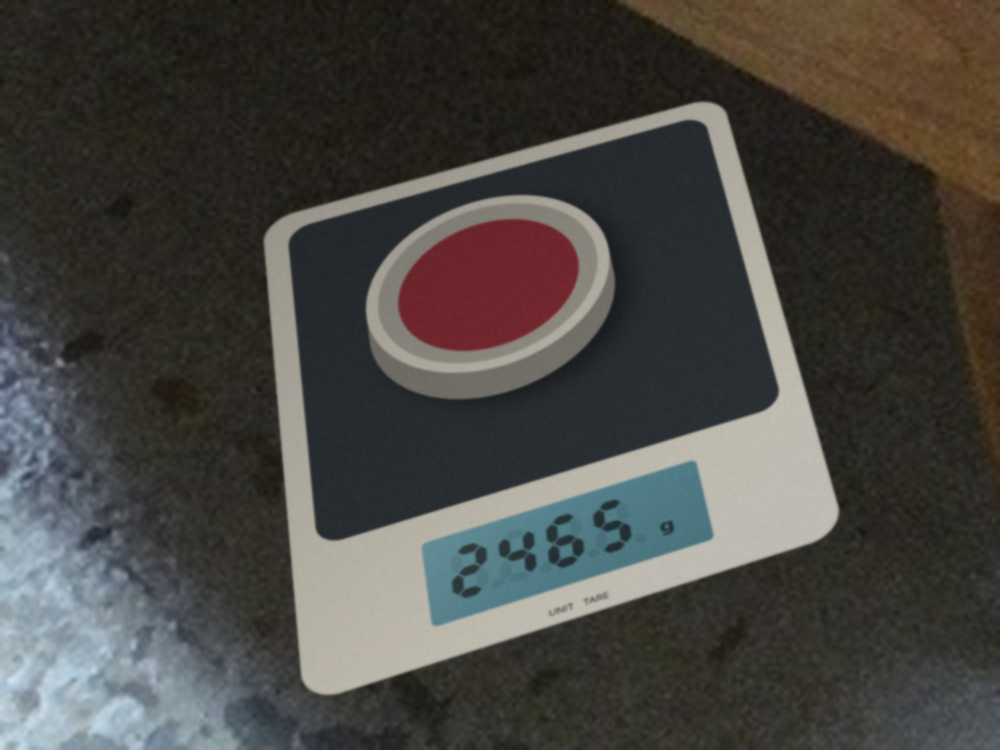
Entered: 2465 g
